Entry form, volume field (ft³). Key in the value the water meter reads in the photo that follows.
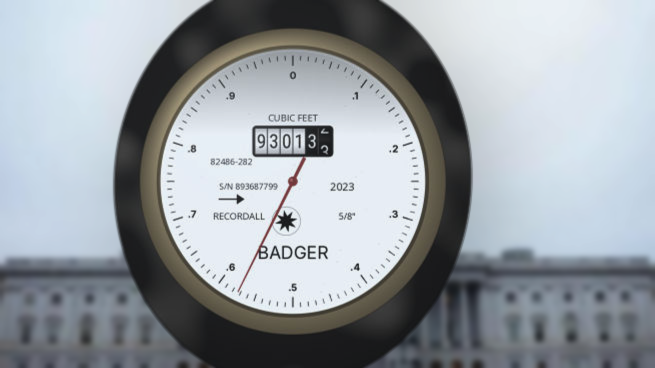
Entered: 930132.57 ft³
